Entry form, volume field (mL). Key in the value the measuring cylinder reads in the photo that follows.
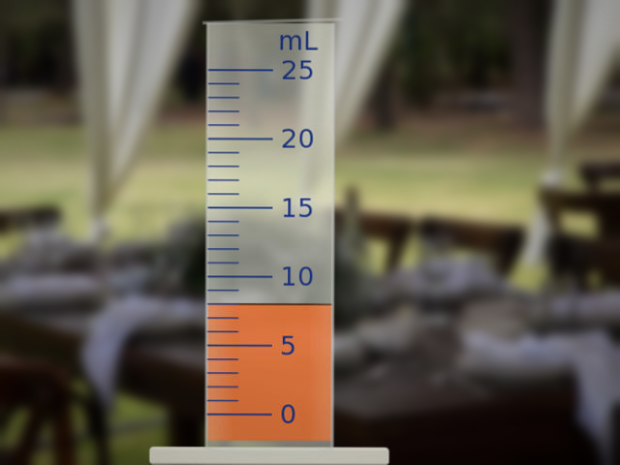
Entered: 8 mL
